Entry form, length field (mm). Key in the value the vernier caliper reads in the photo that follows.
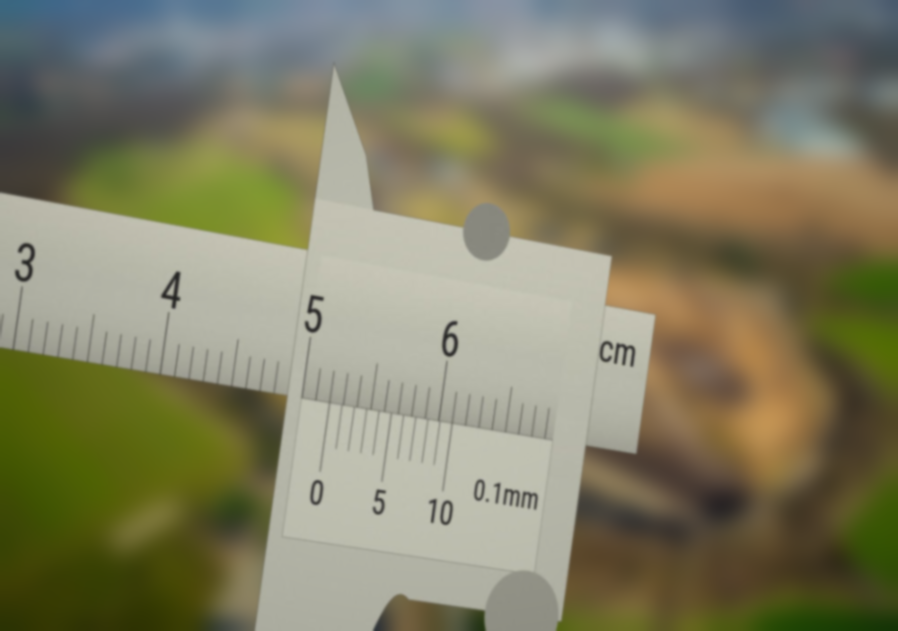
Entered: 52.0 mm
